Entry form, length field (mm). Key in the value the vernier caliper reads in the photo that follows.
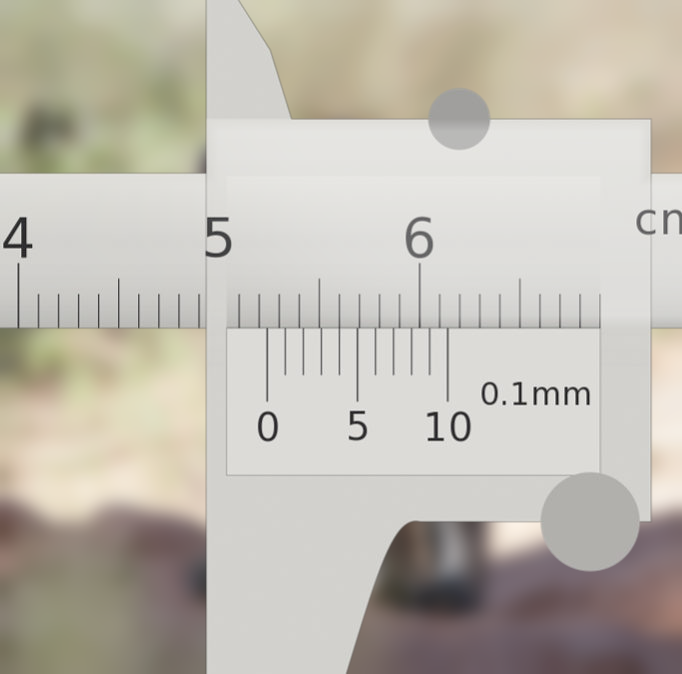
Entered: 52.4 mm
